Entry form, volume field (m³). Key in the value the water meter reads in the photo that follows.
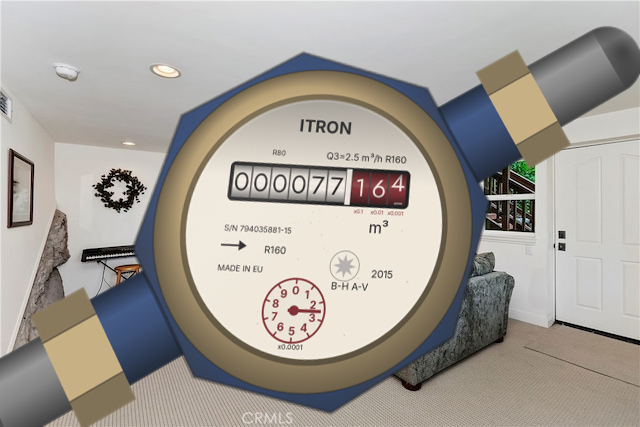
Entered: 77.1642 m³
